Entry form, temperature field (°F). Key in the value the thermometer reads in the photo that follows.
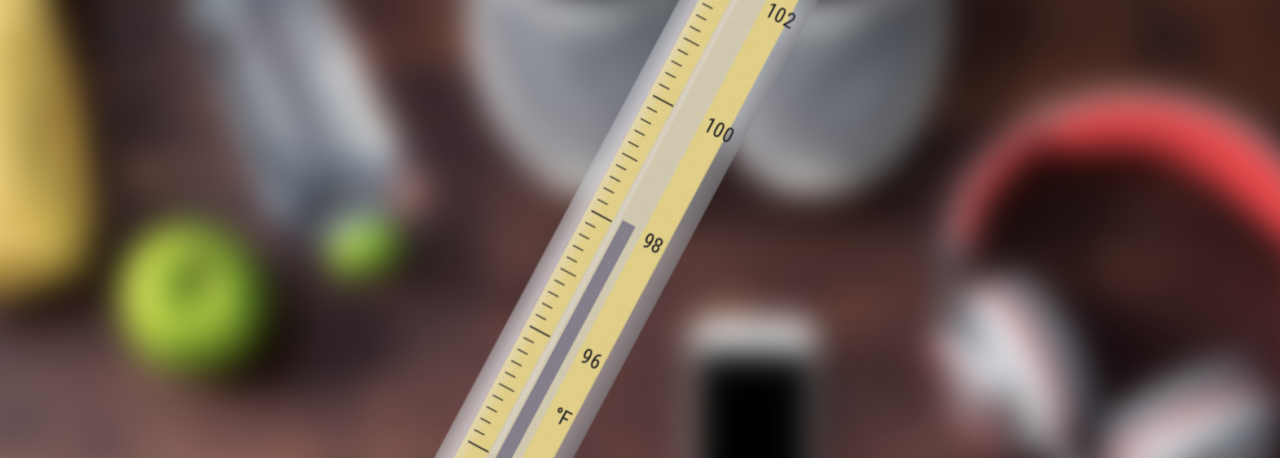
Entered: 98.1 °F
